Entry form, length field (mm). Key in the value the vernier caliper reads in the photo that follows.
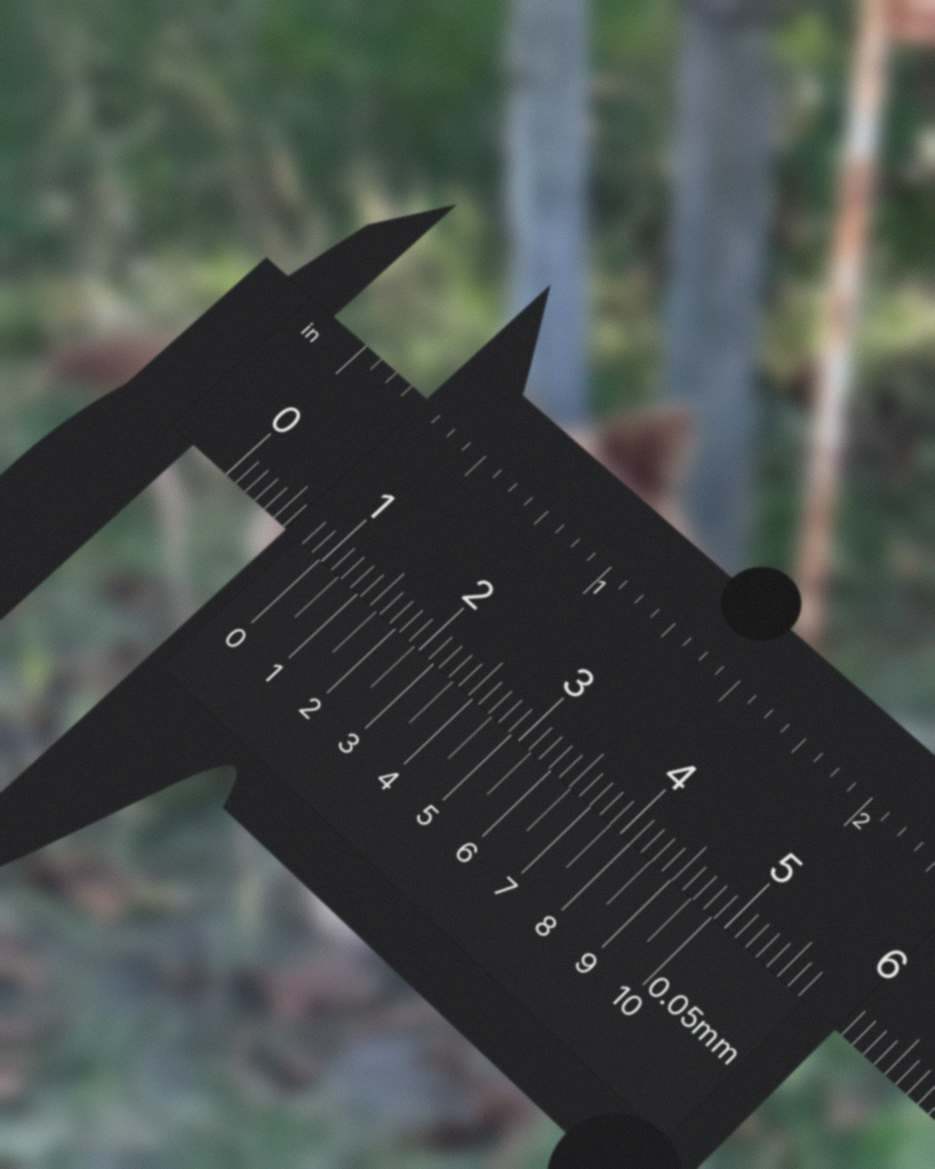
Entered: 9.8 mm
